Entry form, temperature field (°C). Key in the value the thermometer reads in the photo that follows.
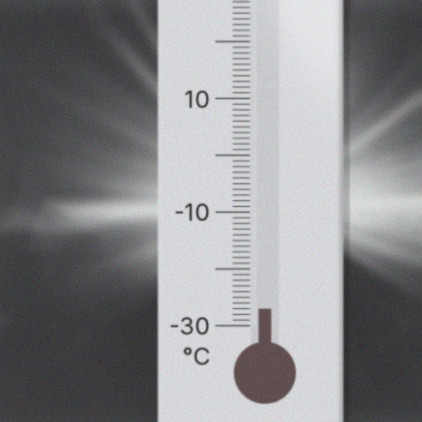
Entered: -27 °C
